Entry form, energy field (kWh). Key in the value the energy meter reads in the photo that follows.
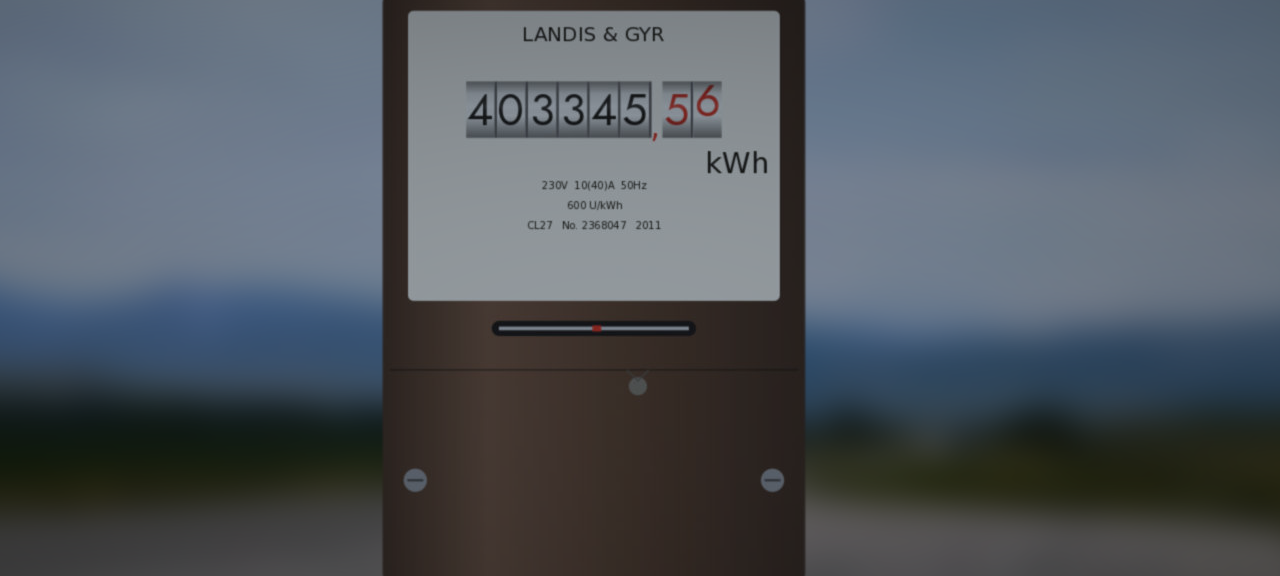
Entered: 403345.56 kWh
